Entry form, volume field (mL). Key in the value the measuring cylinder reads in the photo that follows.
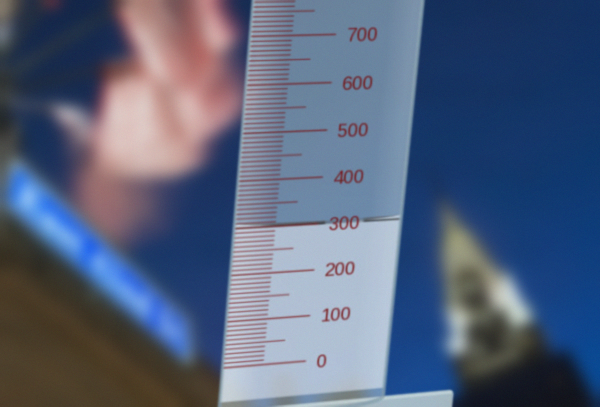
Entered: 300 mL
